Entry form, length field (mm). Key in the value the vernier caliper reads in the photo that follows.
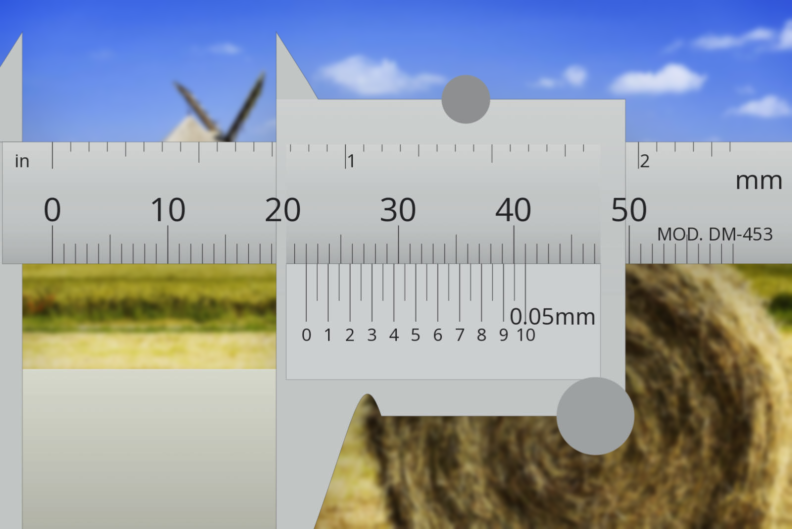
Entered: 22.0 mm
